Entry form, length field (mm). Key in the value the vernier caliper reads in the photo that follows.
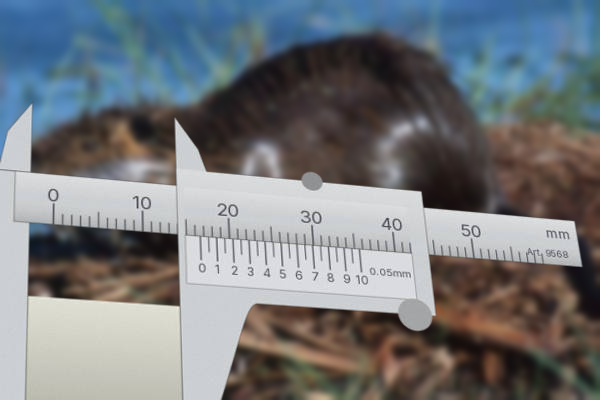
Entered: 16.6 mm
